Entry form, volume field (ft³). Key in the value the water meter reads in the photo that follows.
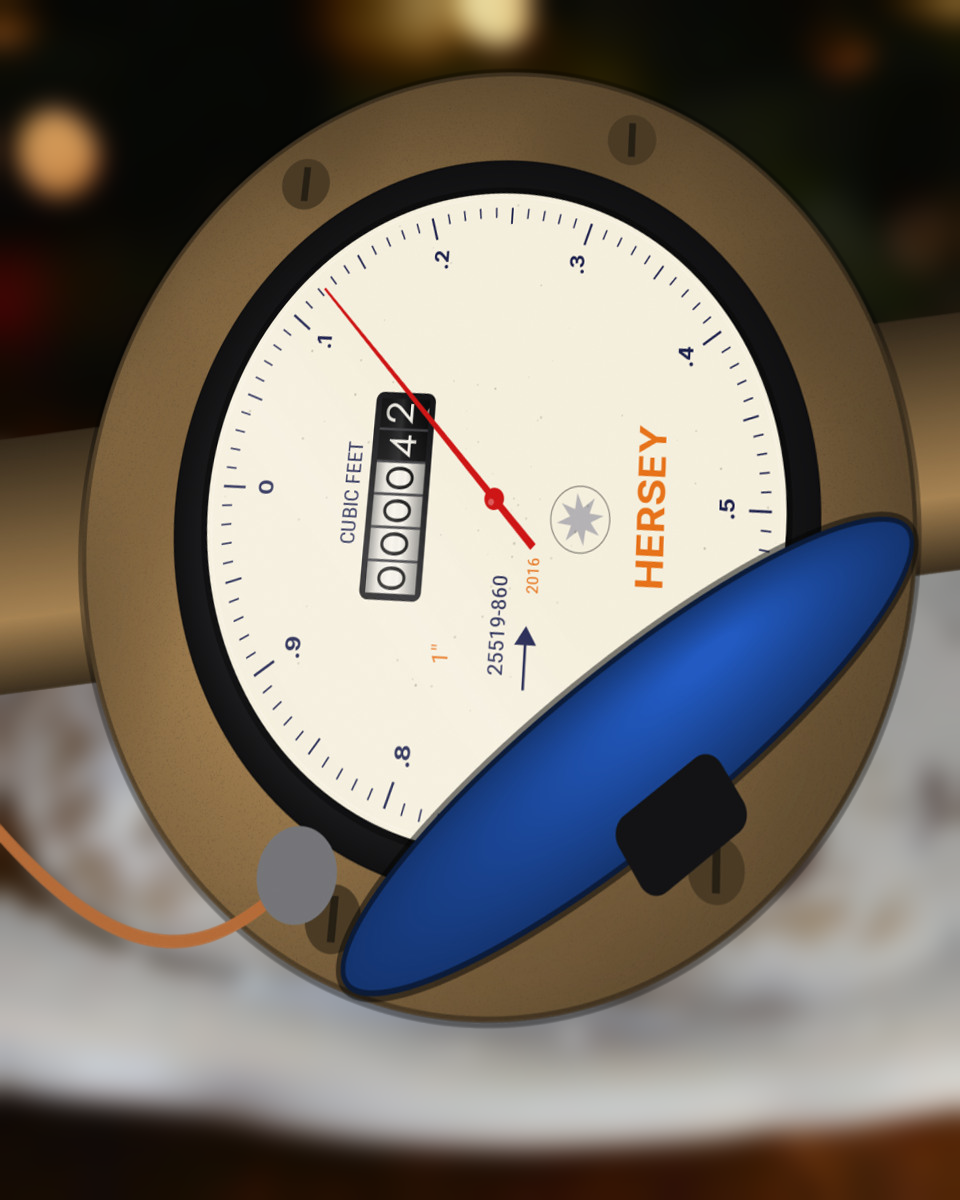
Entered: 42.12 ft³
